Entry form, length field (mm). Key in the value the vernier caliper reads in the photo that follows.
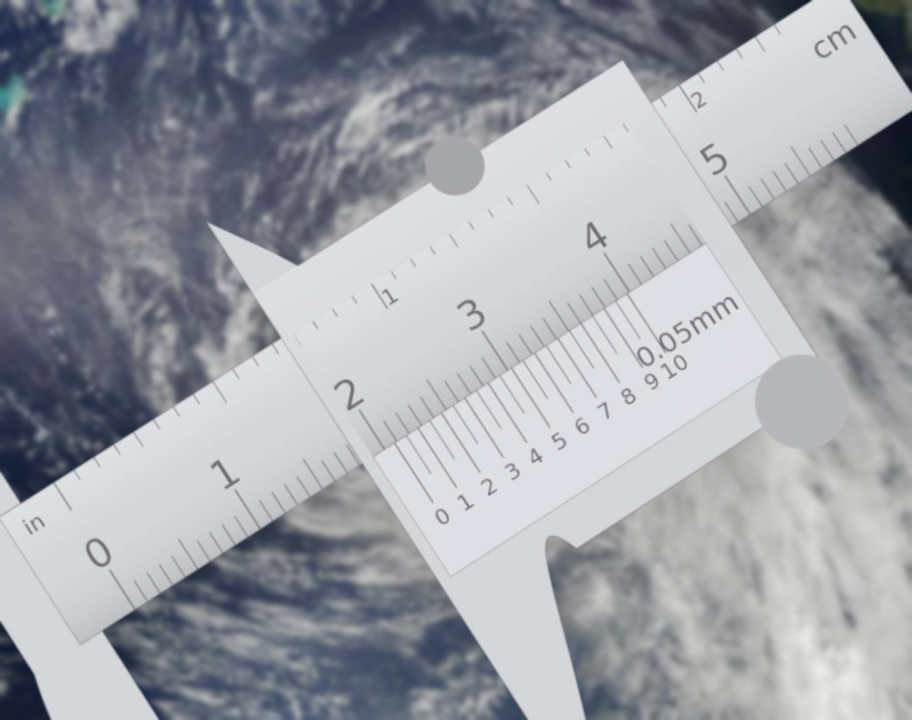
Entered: 20.8 mm
